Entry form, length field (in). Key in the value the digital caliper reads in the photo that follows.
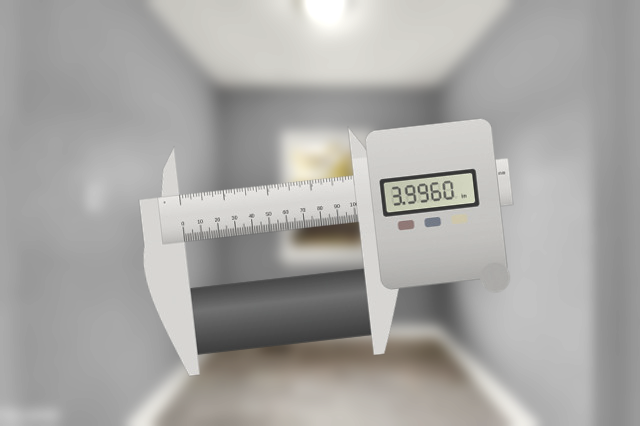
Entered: 3.9960 in
